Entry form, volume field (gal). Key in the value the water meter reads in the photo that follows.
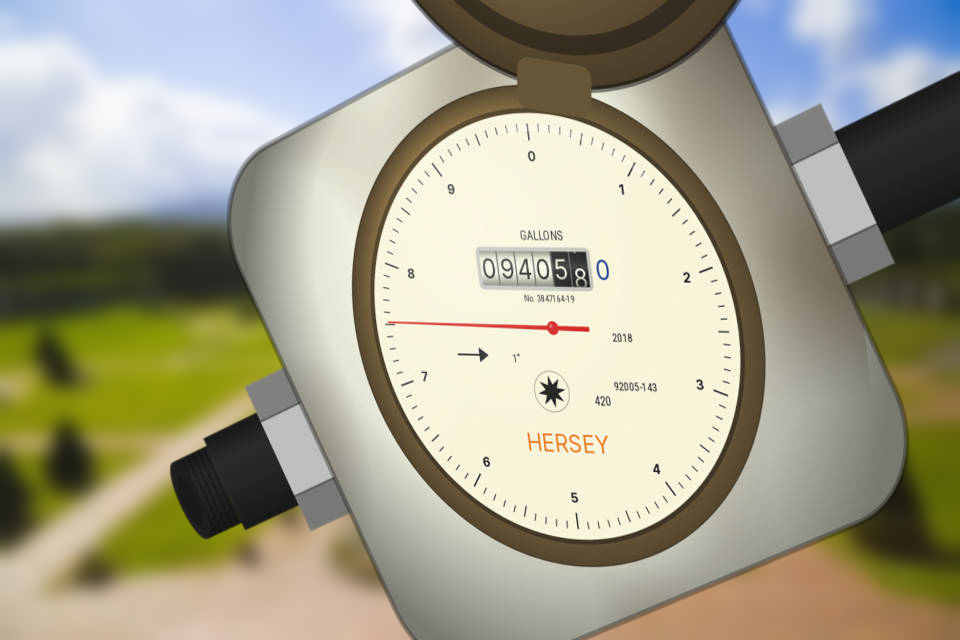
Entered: 940577.5 gal
